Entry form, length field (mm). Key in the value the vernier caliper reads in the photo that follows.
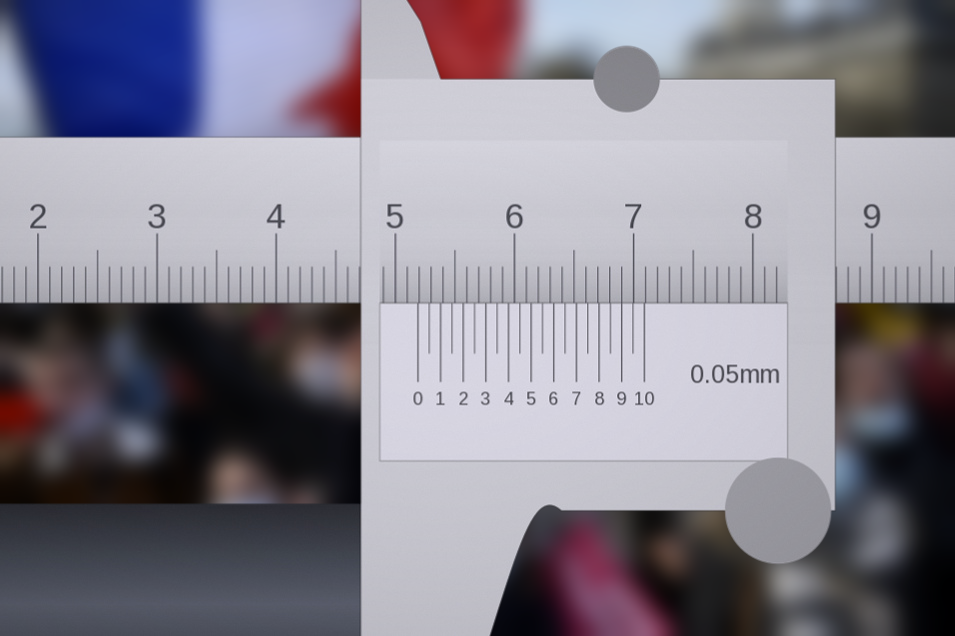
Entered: 51.9 mm
